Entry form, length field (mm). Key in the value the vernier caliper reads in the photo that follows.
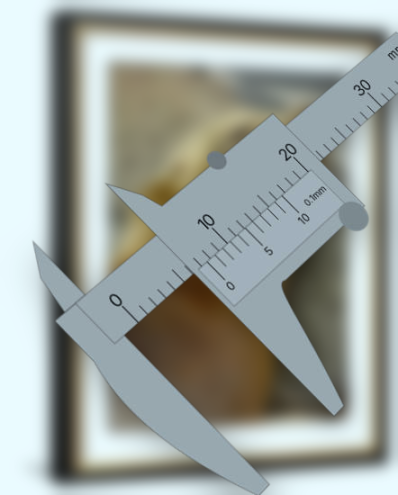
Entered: 7.6 mm
